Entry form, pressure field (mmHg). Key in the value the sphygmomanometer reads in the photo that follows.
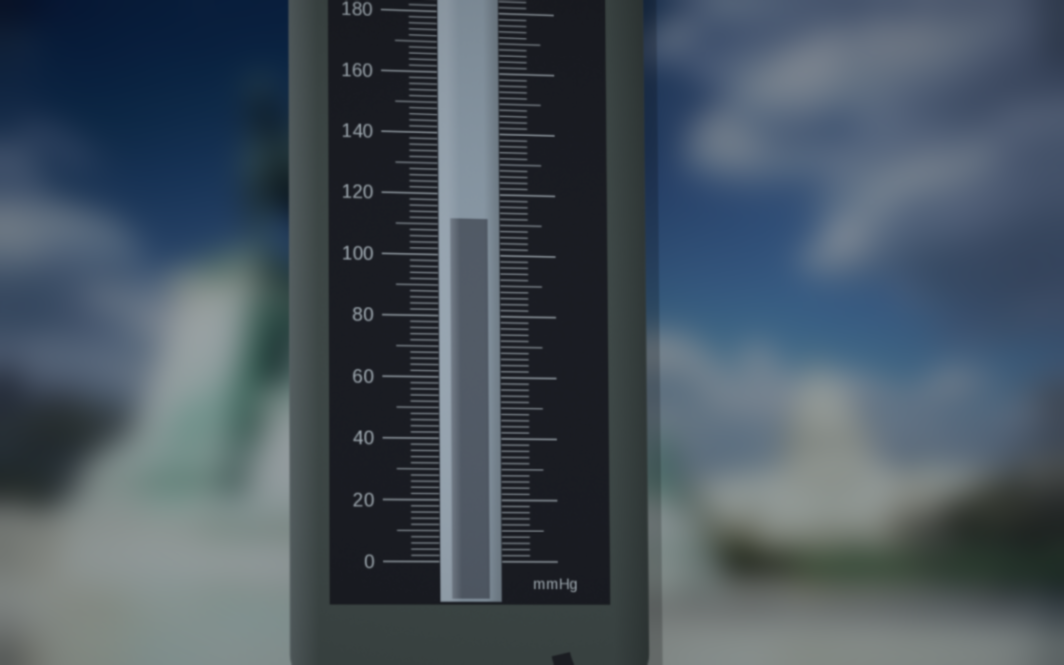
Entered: 112 mmHg
